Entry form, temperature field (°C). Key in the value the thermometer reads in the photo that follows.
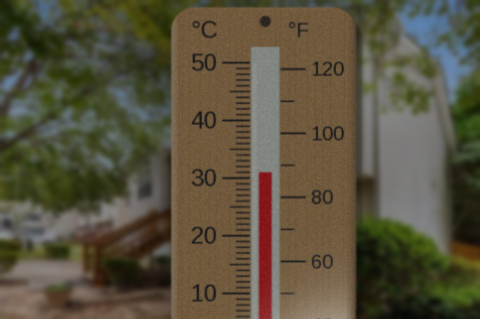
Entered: 31 °C
